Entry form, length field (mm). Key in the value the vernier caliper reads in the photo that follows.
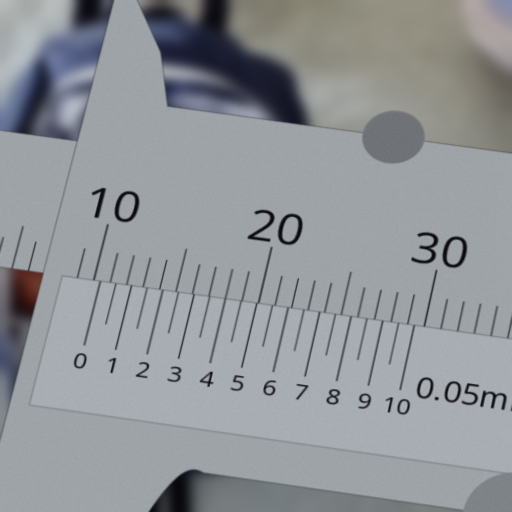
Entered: 10.4 mm
